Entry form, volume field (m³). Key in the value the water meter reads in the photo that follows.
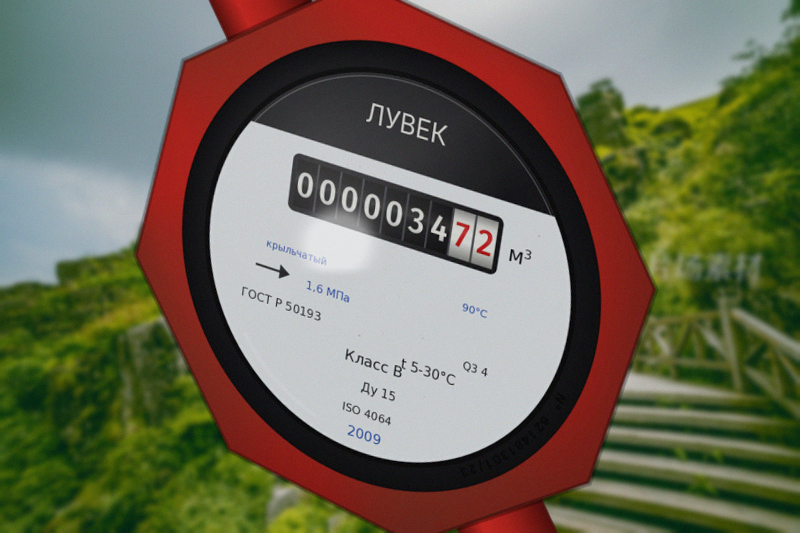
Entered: 34.72 m³
